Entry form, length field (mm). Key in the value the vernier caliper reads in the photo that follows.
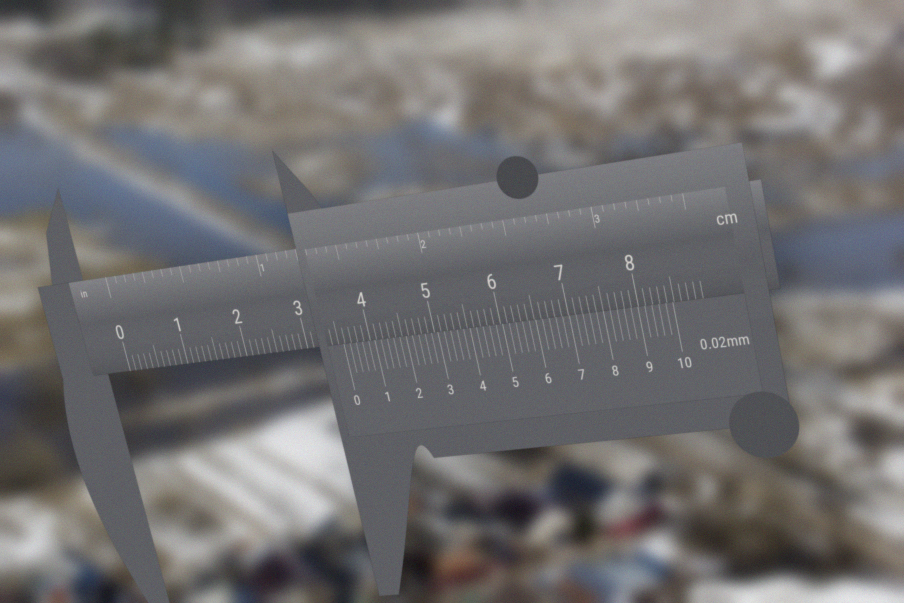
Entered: 35.8 mm
